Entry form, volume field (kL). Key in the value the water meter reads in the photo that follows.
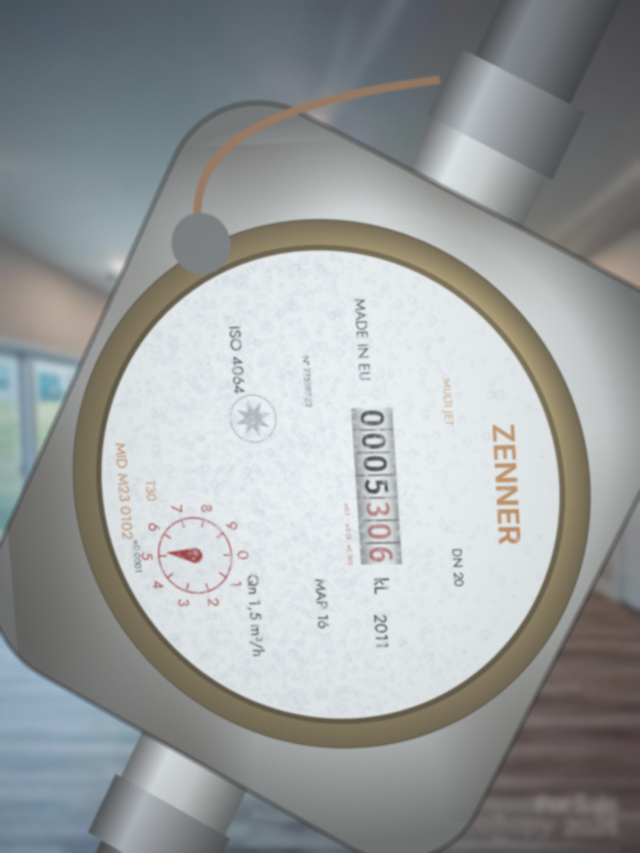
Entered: 5.3065 kL
